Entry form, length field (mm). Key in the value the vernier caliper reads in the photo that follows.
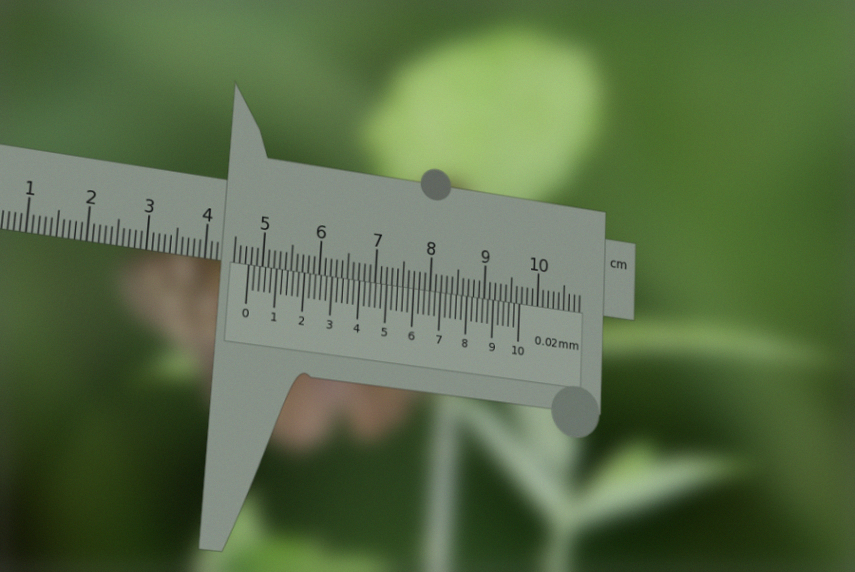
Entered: 47.6 mm
